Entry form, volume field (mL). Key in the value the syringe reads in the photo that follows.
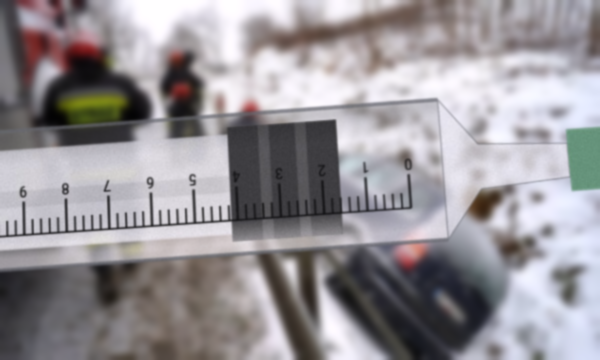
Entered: 1.6 mL
